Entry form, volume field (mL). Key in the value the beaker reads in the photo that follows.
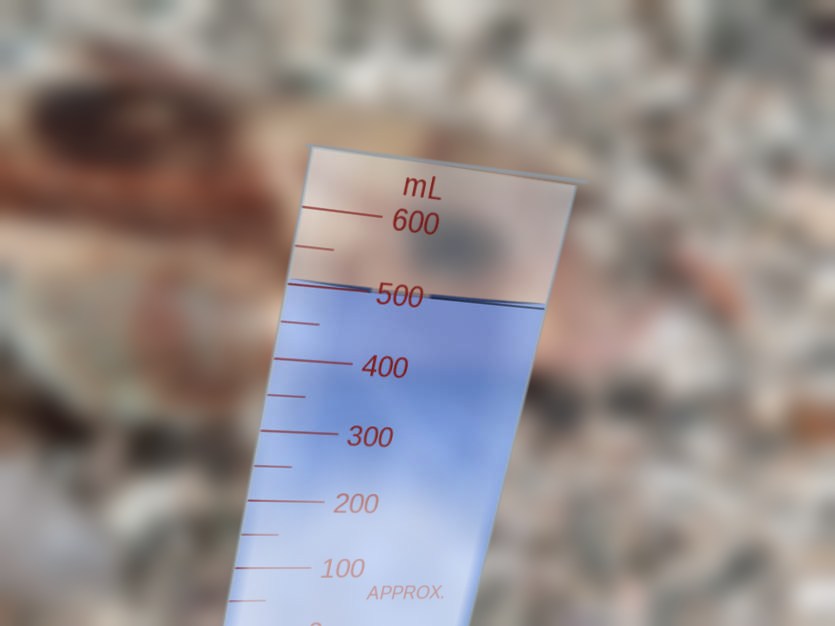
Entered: 500 mL
